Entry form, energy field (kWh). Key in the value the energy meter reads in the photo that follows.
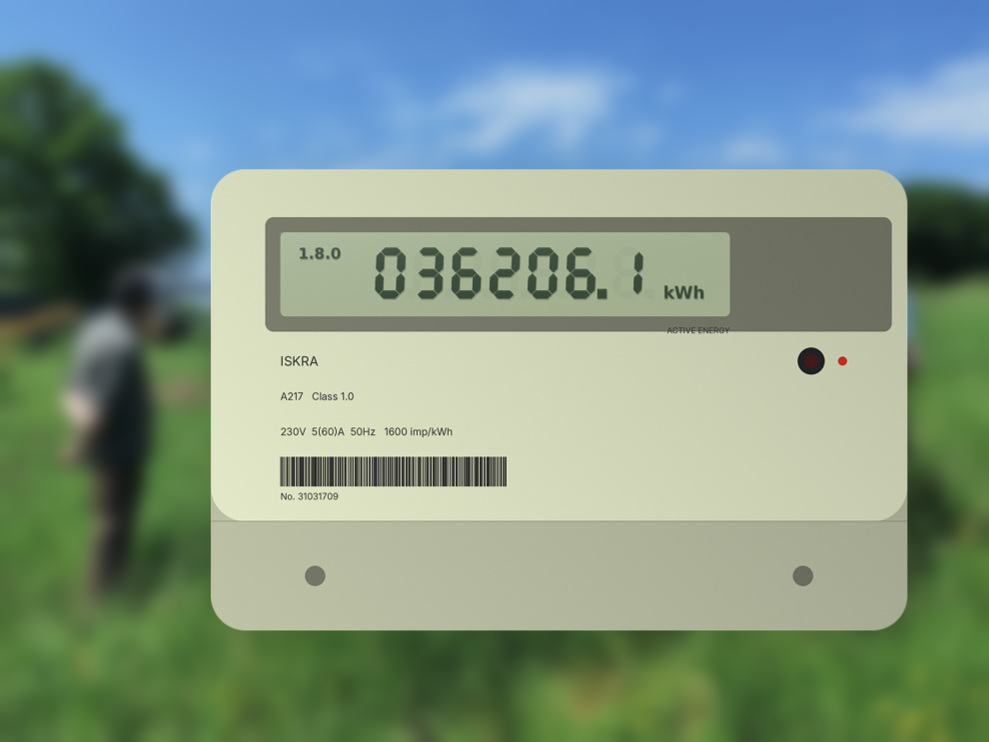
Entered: 36206.1 kWh
